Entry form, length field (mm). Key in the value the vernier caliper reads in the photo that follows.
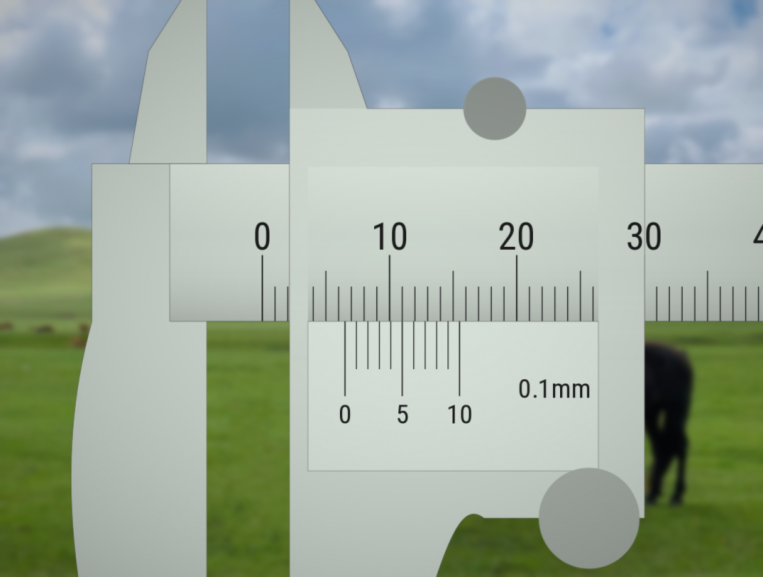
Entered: 6.5 mm
